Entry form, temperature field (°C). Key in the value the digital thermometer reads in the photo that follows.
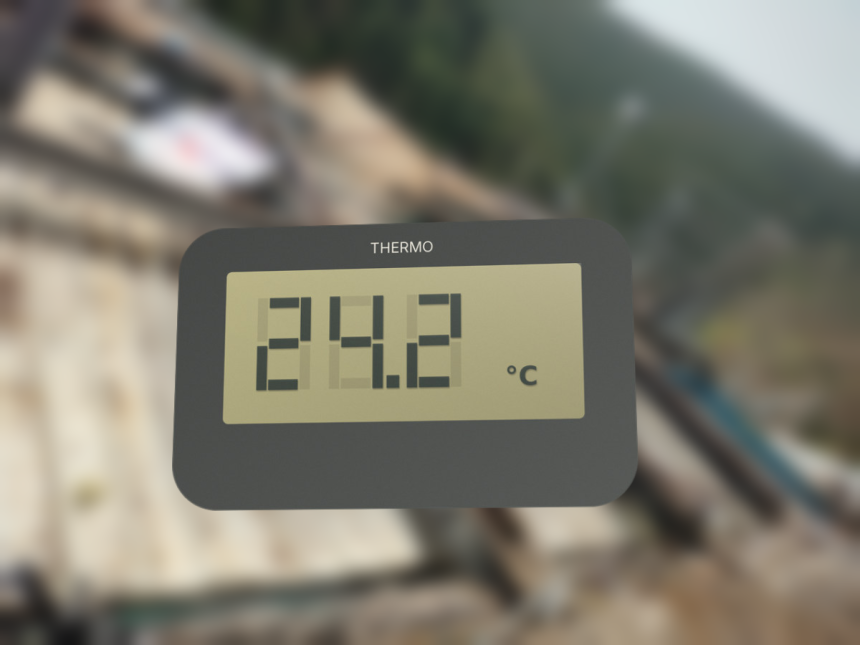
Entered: 24.2 °C
